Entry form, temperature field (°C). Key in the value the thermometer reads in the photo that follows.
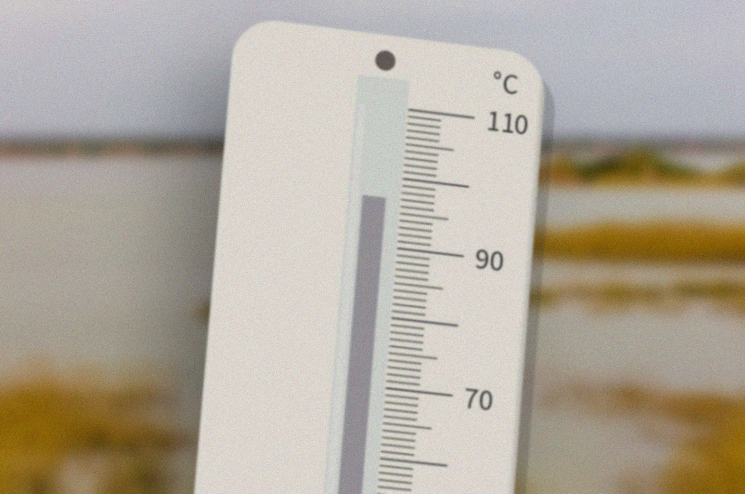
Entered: 97 °C
